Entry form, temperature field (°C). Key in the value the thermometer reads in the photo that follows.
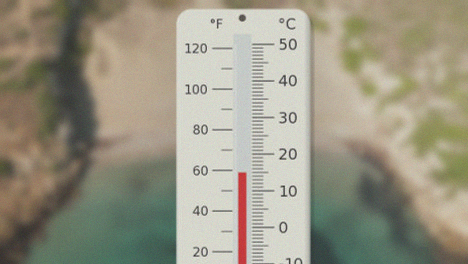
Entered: 15 °C
